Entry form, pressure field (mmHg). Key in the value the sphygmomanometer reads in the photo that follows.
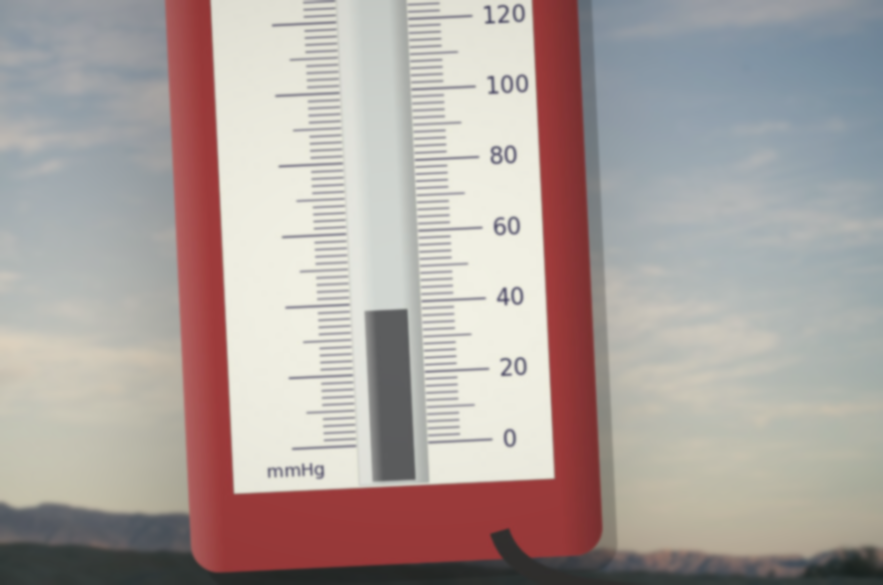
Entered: 38 mmHg
